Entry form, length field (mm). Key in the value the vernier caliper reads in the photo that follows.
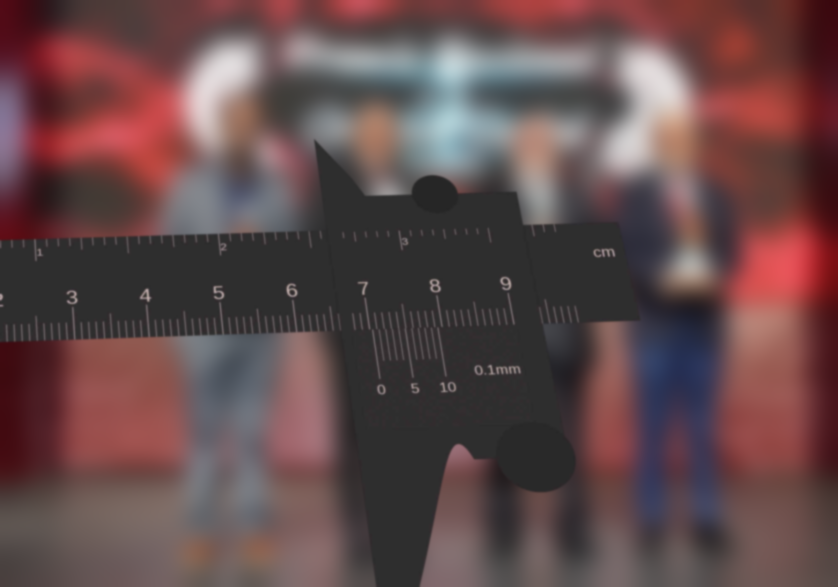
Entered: 70.4 mm
